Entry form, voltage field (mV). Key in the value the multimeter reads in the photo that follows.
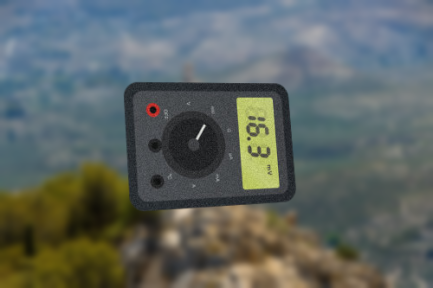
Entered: 16.3 mV
